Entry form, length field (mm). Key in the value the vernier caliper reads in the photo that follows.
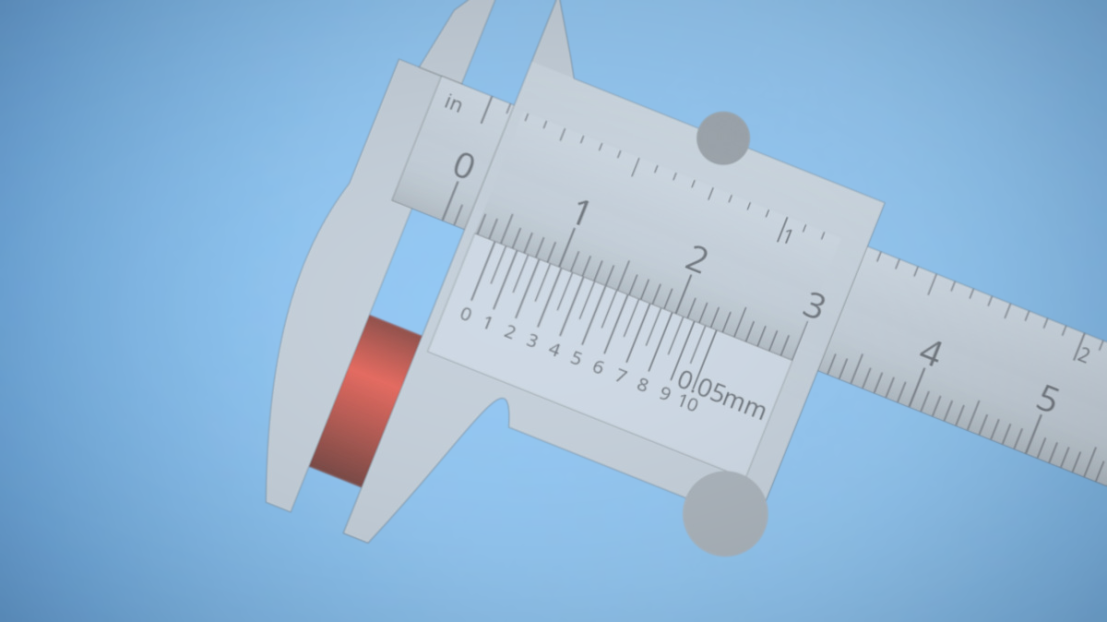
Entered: 4.5 mm
